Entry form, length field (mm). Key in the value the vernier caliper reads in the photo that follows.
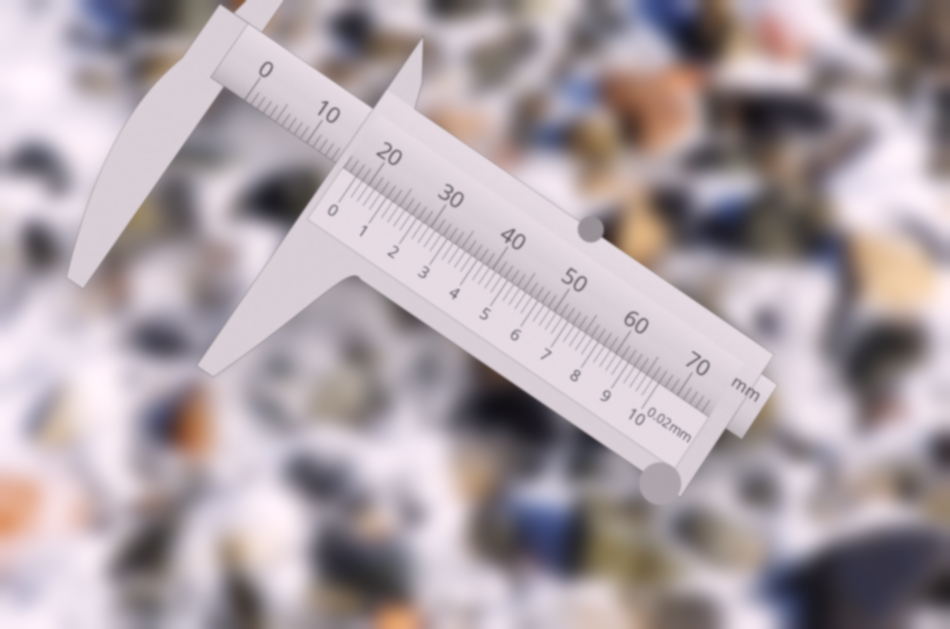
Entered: 18.0 mm
